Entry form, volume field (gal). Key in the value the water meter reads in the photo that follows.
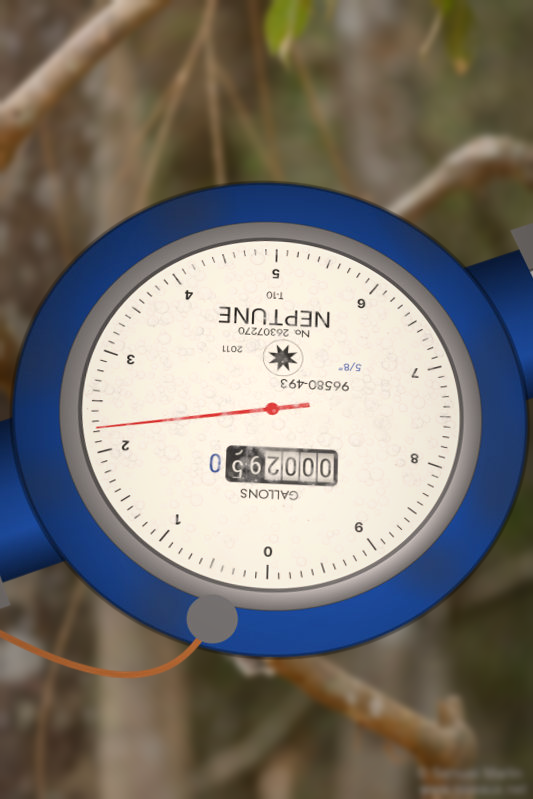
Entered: 2952.2 gal
